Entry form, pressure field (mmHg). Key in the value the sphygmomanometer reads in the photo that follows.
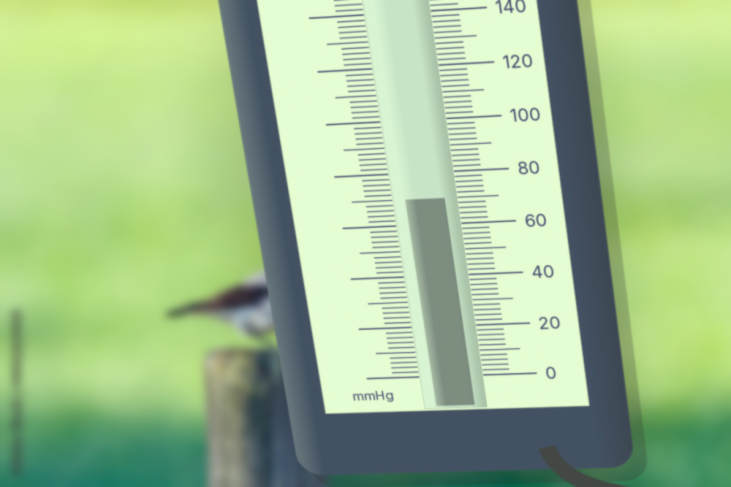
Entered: 70 mmHg
